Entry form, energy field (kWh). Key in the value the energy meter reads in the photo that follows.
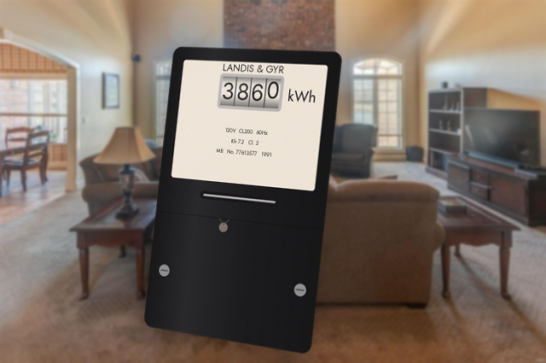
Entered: 3860 kWh
